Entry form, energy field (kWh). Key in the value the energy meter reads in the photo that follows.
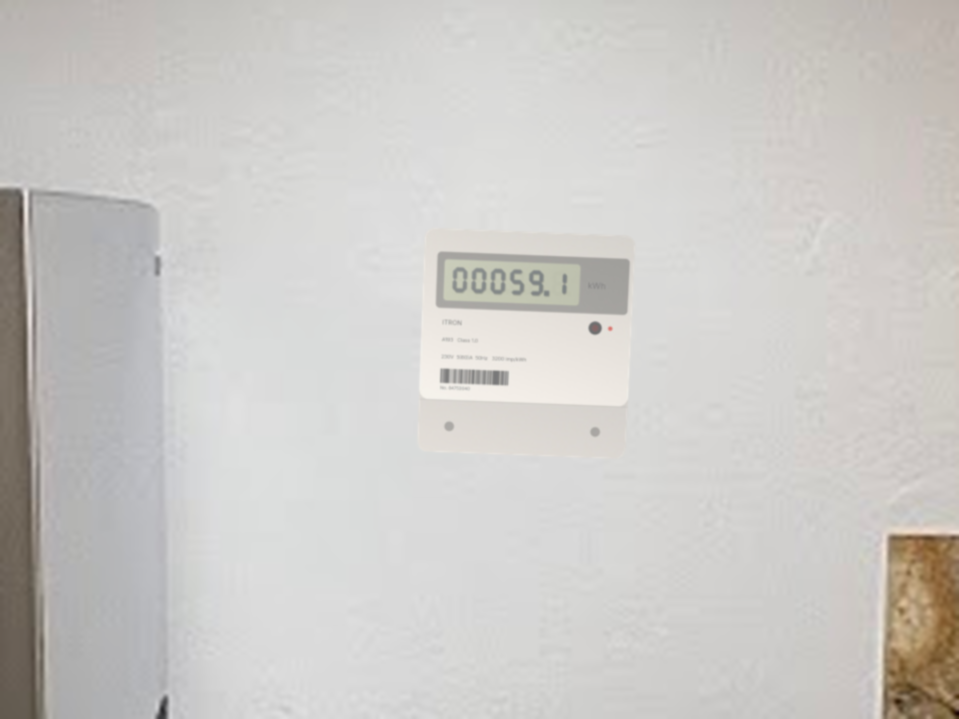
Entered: 59.1 kWh
